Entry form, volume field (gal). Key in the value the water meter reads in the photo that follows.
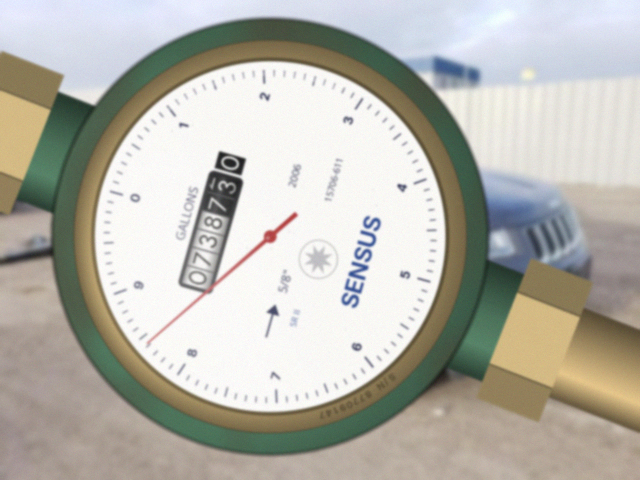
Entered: 738728.4 gal
